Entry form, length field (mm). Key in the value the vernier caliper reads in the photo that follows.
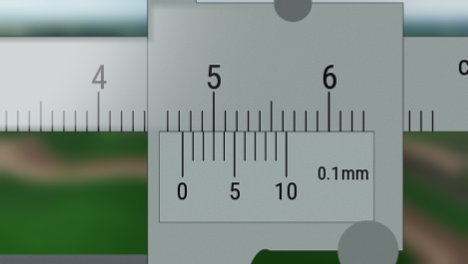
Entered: 47.3 mm
